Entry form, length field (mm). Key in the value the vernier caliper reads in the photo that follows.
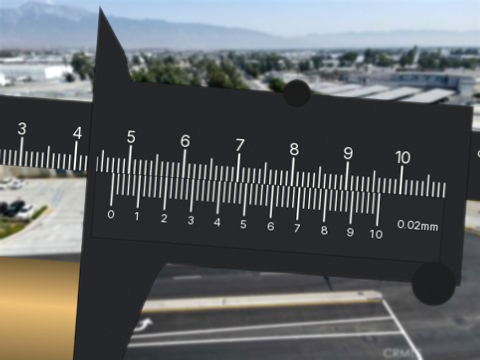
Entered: 47.2 mm
